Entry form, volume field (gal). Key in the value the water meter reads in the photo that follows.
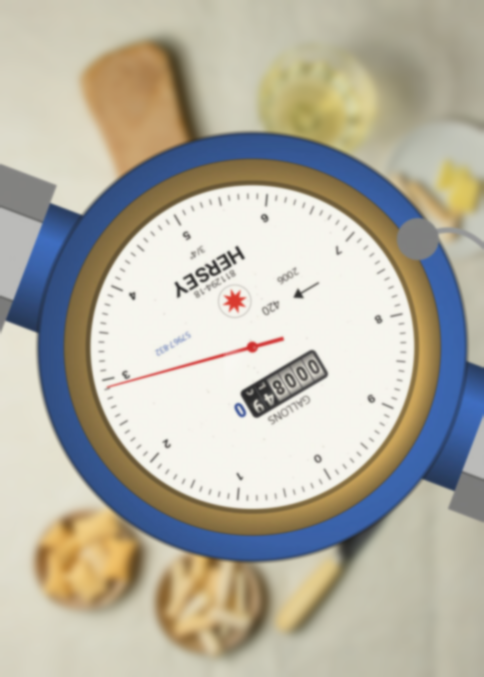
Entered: 8492.9 gal
